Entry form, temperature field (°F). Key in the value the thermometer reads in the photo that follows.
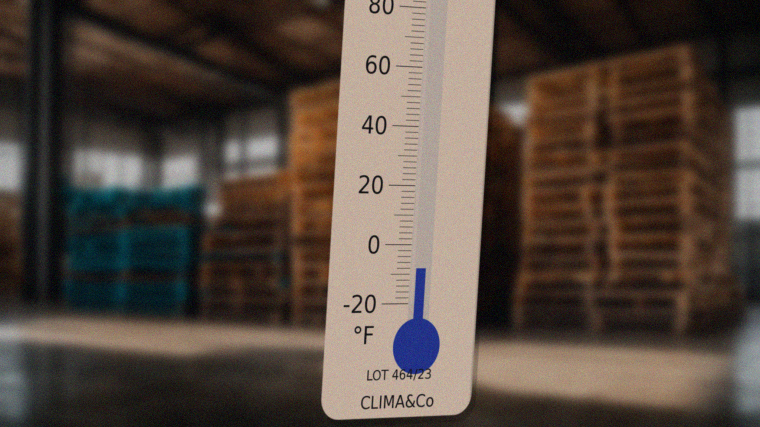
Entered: -8 °F
